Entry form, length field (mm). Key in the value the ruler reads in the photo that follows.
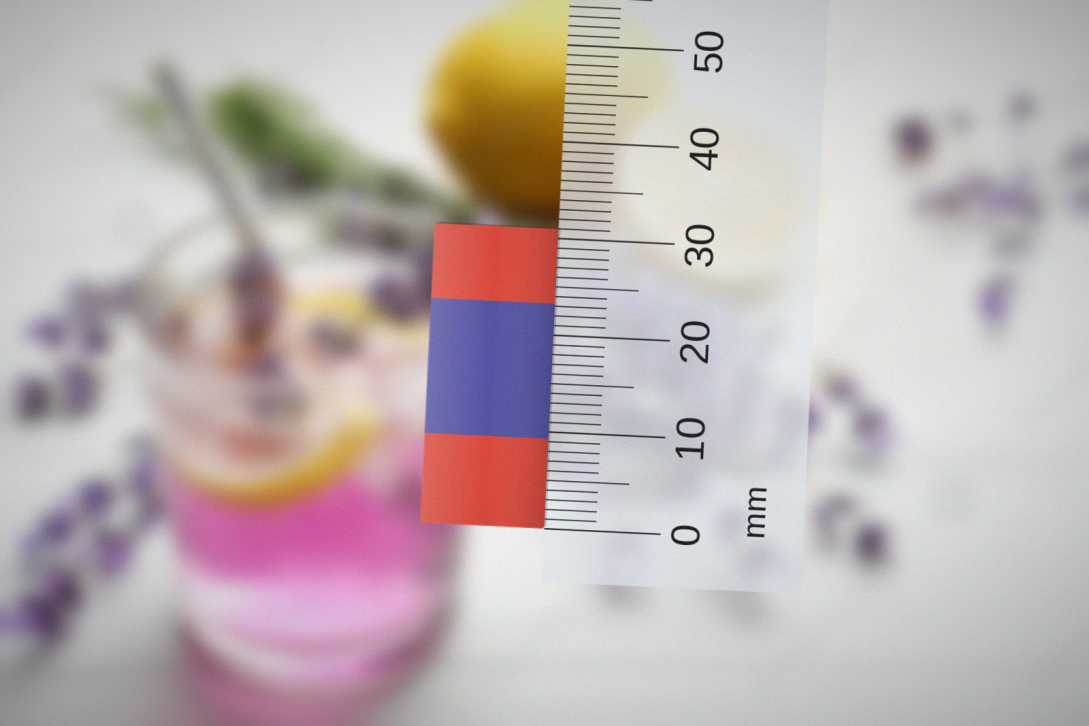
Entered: 31 mm
